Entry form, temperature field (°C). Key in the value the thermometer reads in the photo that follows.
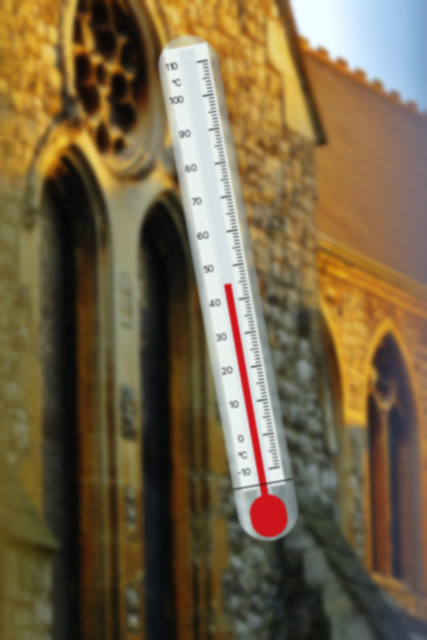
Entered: 45 °C
